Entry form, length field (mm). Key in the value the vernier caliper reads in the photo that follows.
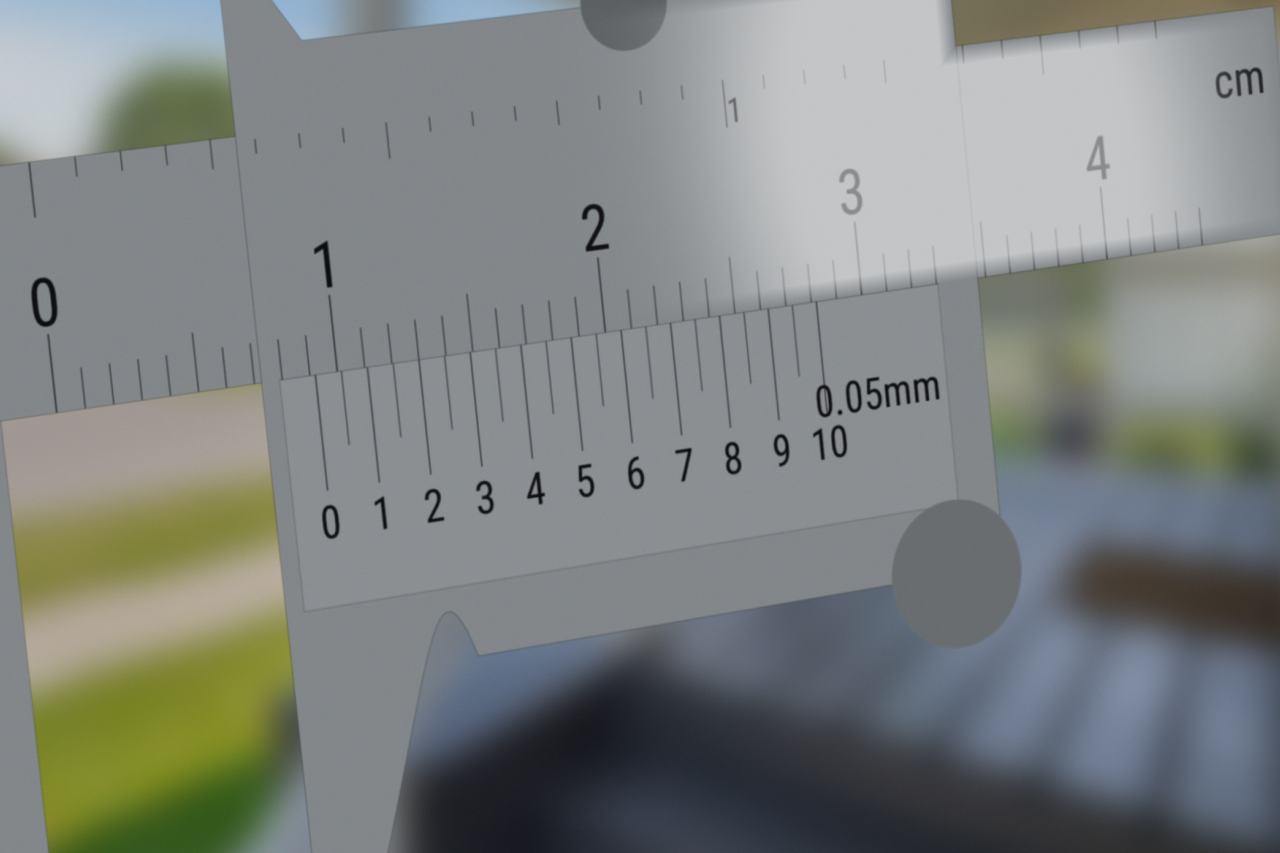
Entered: 9.2 mm
